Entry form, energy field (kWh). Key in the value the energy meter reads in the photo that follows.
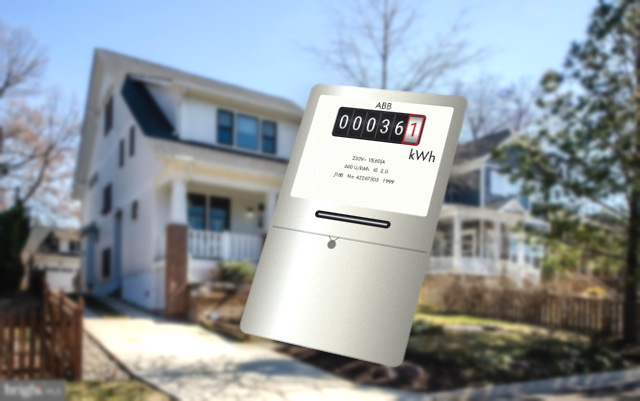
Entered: 36.1 kWh
